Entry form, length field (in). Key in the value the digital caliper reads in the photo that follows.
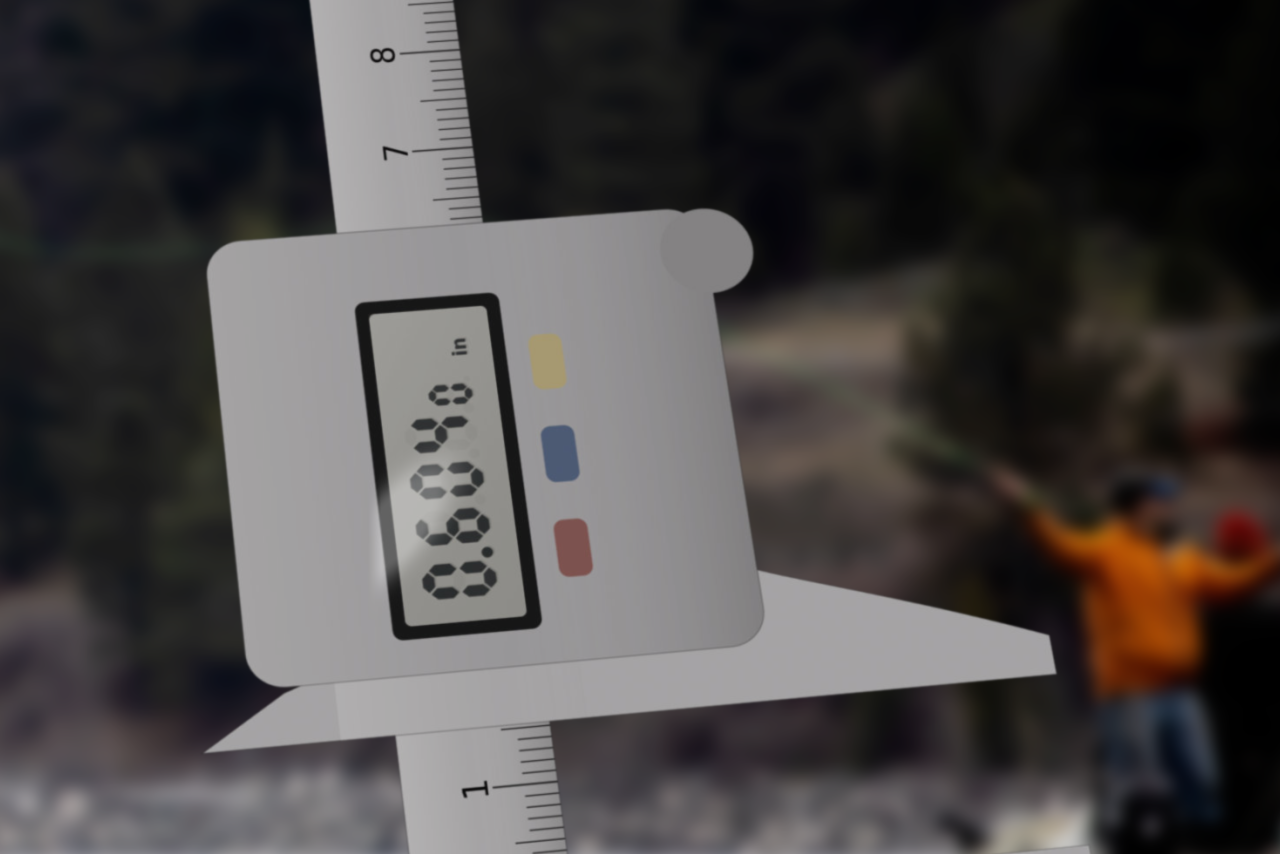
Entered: 0.6040 in
